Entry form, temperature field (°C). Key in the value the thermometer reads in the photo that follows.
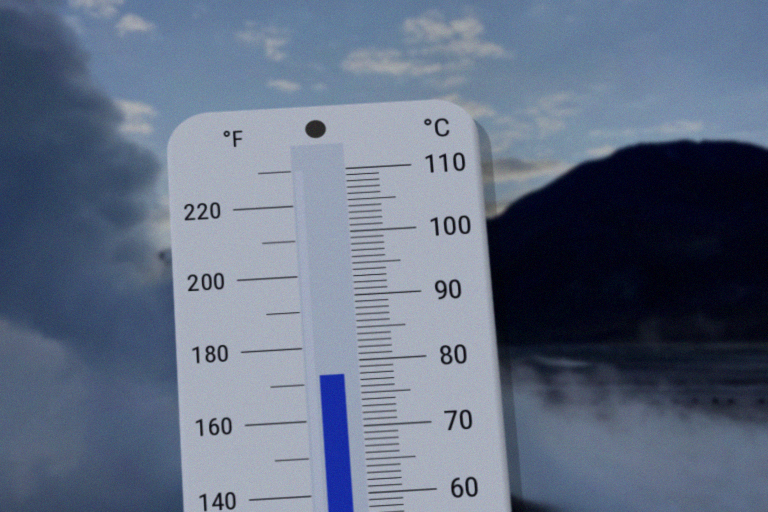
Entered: 78 °C
